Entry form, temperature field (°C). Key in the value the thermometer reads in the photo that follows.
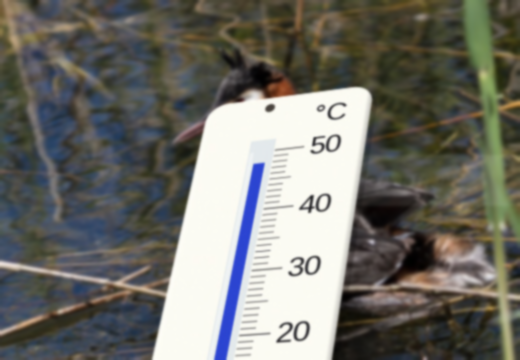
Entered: 48 °C
